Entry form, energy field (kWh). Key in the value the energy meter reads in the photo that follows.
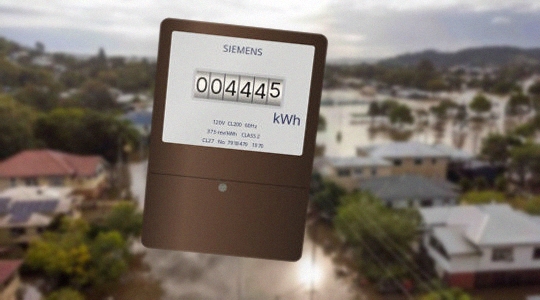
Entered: 4445 kWh
